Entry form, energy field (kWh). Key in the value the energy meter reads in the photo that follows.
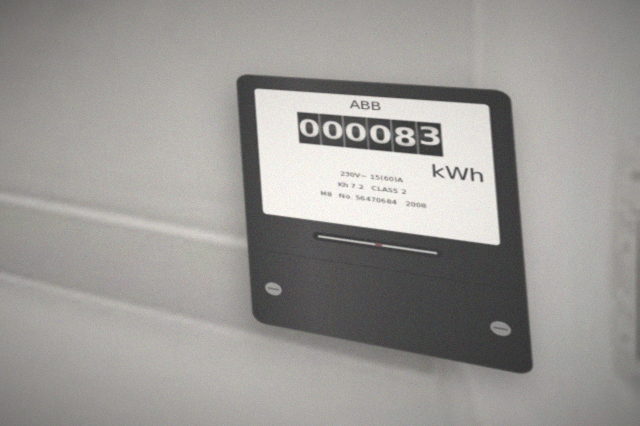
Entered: 83 kWh
